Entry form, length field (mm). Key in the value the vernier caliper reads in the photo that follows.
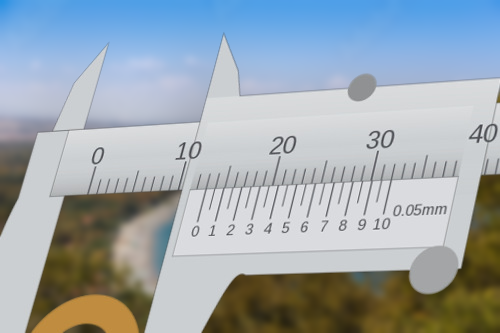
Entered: 13.0 mm
